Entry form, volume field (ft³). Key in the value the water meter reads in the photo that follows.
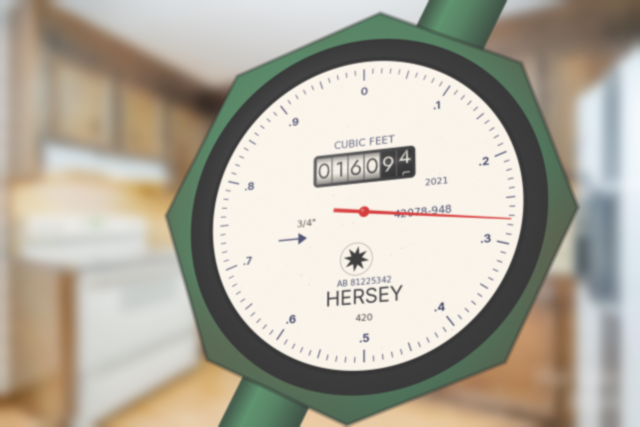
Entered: 16094.27 ft³
